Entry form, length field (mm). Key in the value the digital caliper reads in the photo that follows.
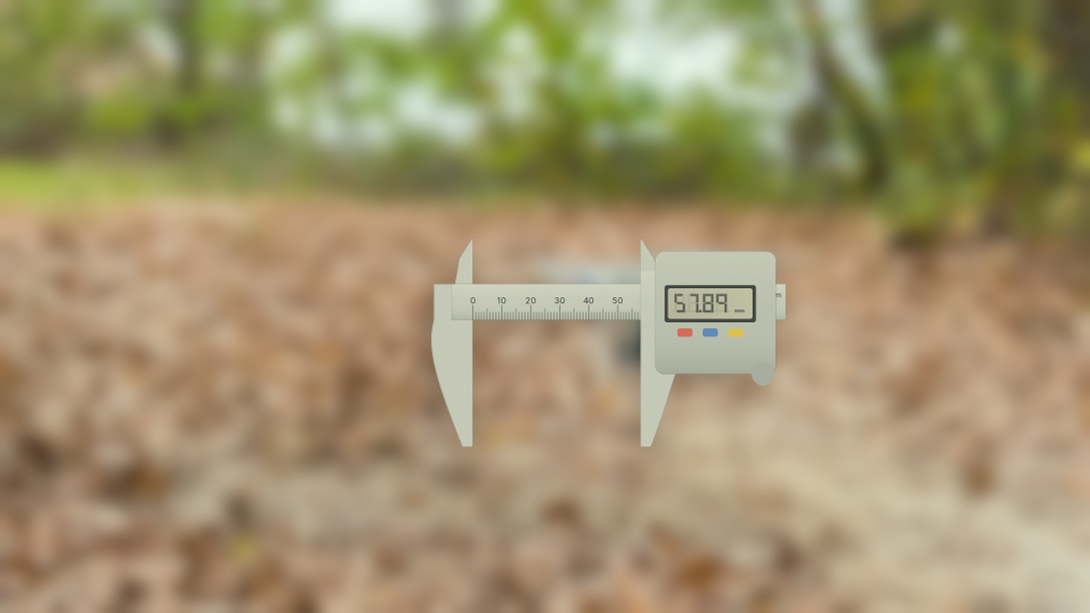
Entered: 57.89 mm
